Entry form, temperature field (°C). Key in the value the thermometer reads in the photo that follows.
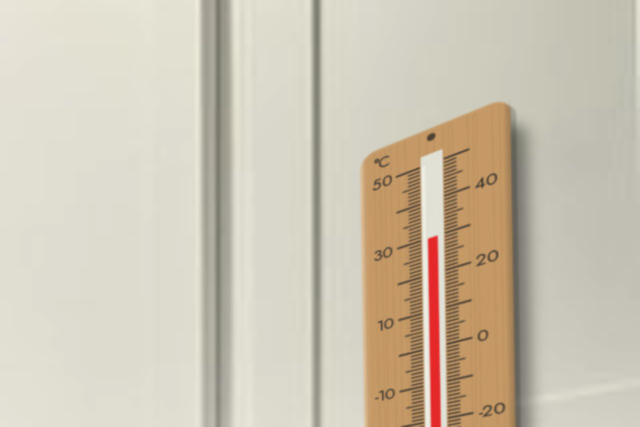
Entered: 30 °C
